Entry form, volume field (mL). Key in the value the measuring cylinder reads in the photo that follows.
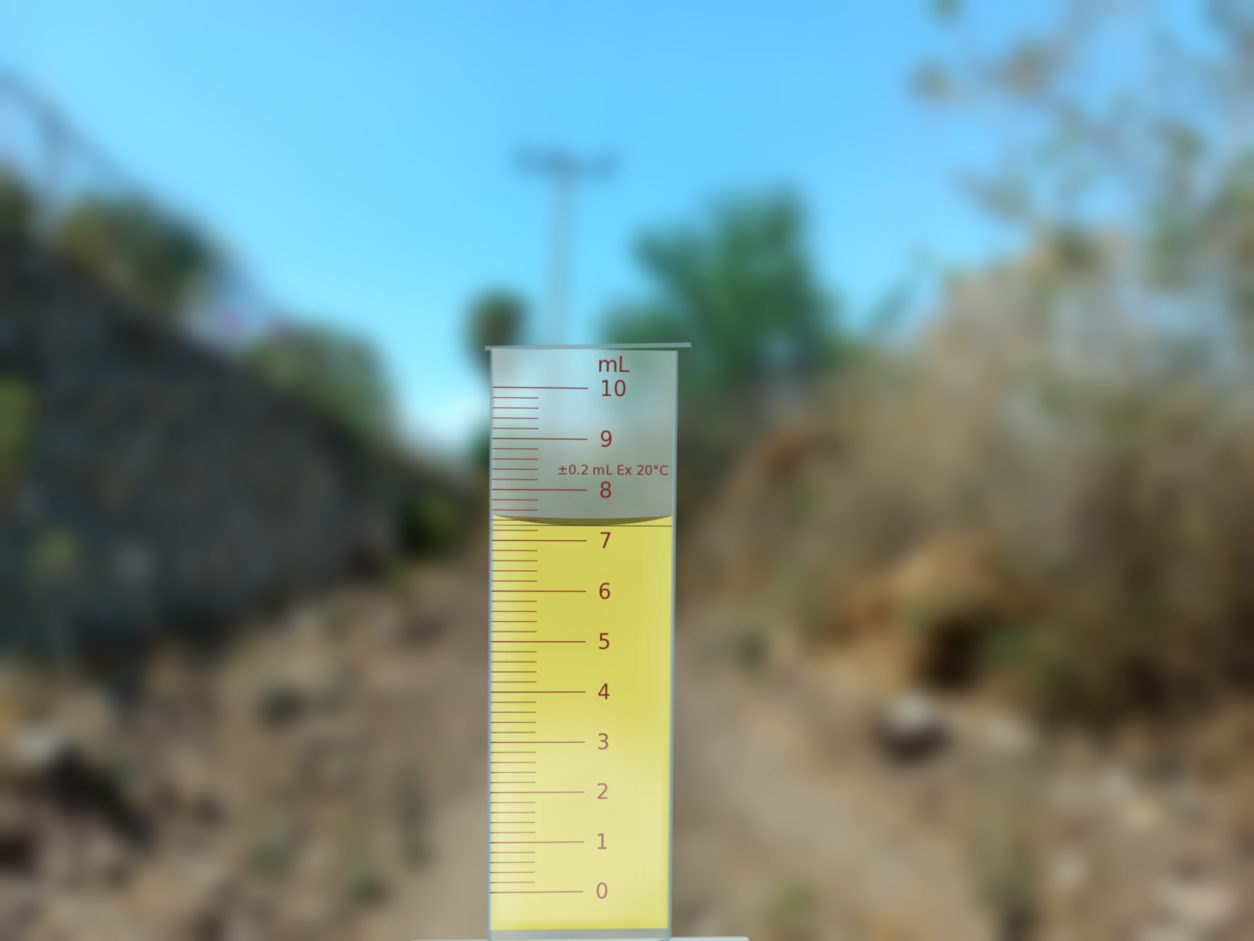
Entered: 7.3 mL
